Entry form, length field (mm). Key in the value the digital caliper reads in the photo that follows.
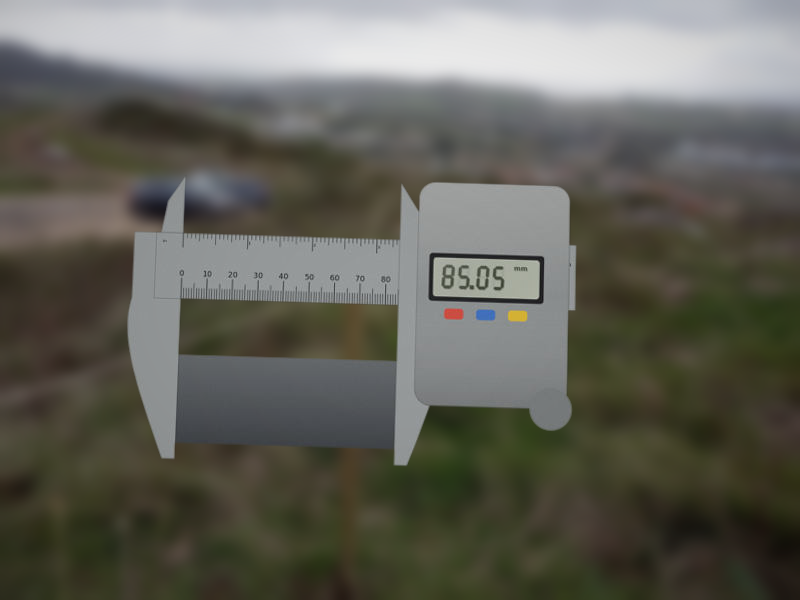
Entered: 85.05 mm
